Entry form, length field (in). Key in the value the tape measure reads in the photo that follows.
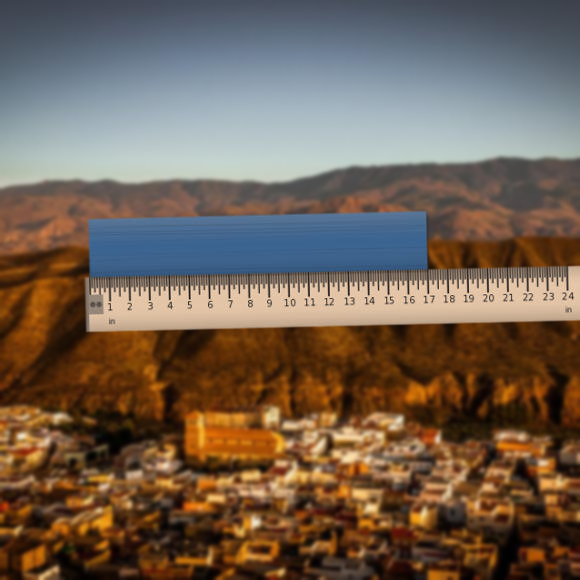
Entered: 17 in
